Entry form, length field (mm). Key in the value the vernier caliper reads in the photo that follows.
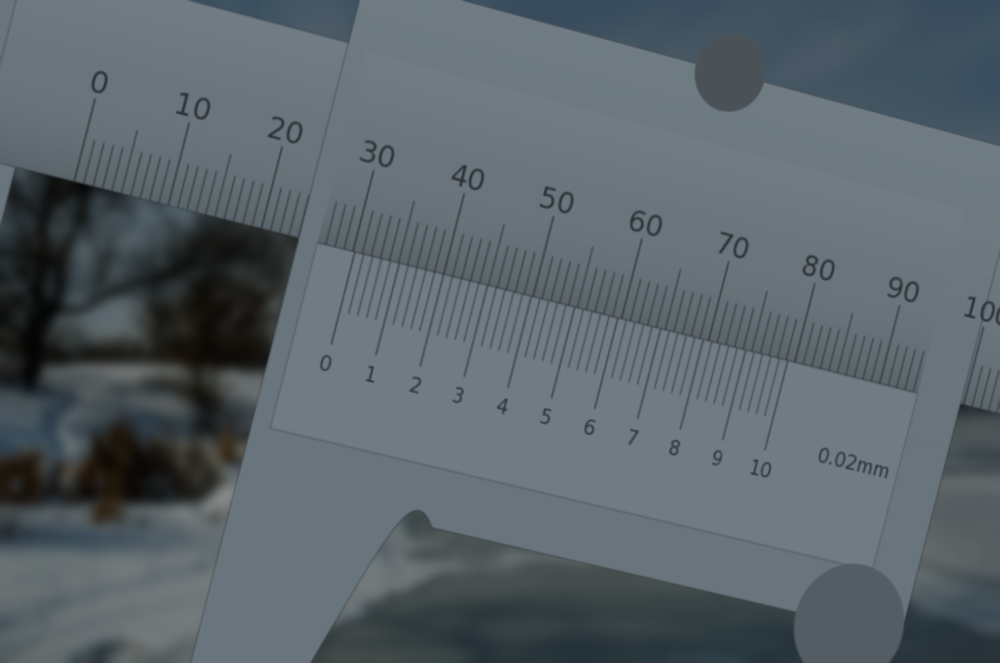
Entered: 30.2 mm
